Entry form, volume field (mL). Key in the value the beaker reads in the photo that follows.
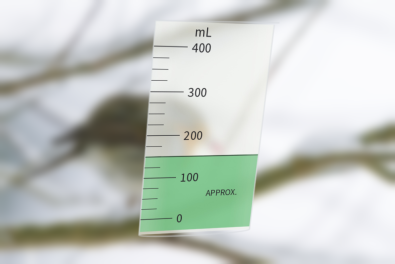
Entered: 150 mL
